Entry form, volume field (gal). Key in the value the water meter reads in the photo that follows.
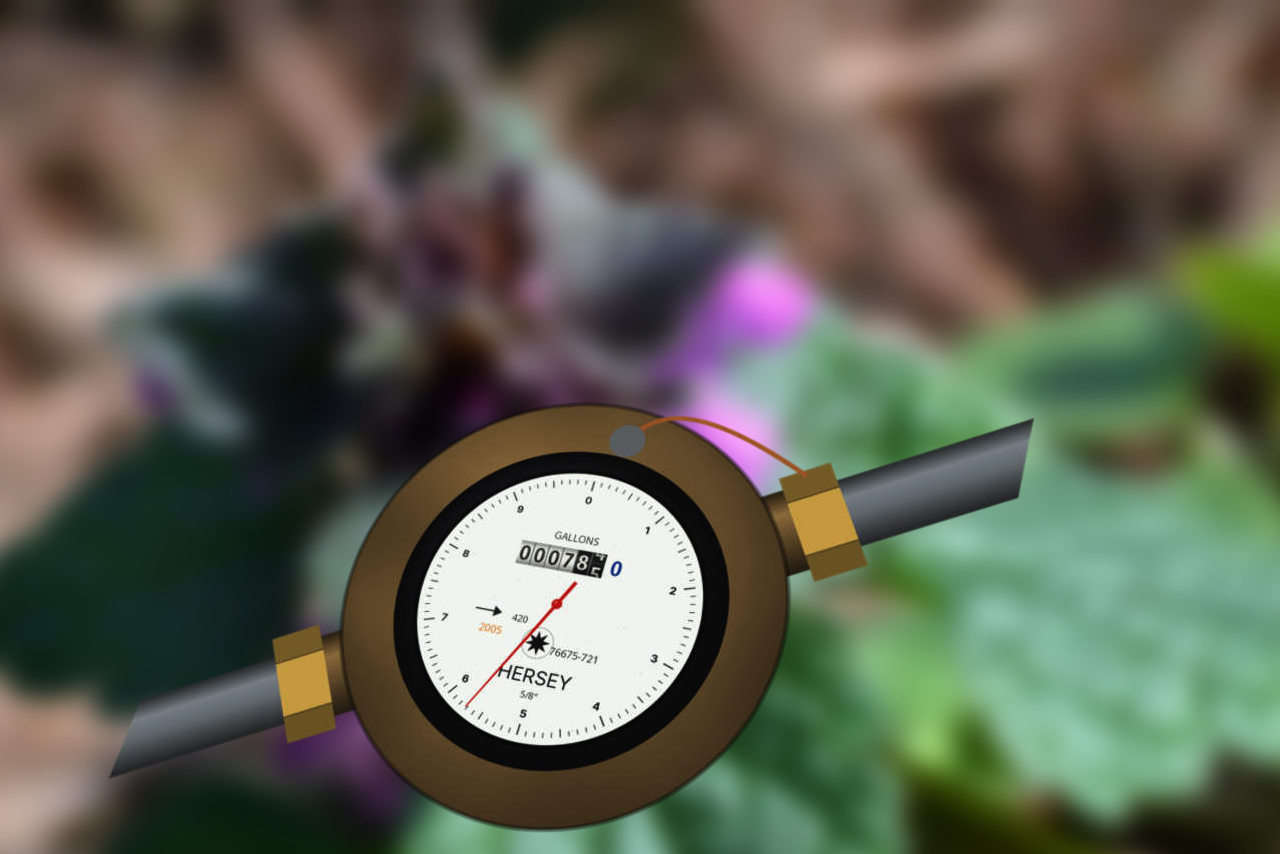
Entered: 7845.7 gal
